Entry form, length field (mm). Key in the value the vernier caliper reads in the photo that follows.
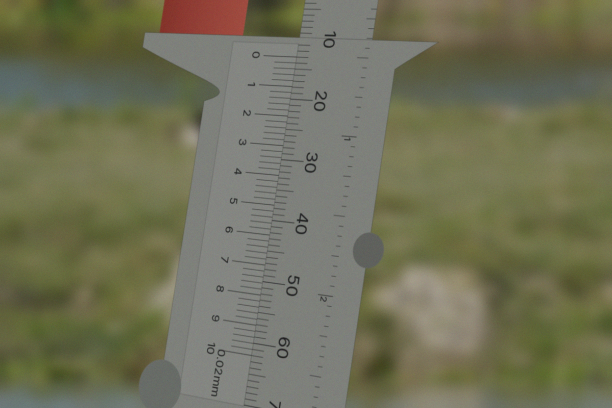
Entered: 13.0 mm
